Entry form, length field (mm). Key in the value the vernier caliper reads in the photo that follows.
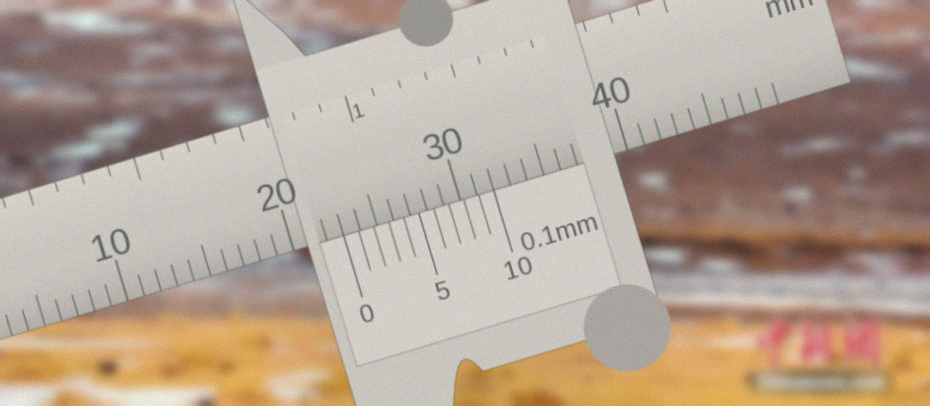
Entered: 23.0 mm
